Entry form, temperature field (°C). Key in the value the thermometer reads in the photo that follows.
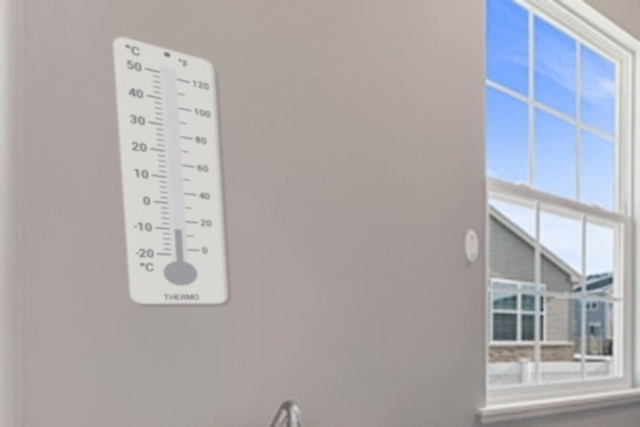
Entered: -10 °C
